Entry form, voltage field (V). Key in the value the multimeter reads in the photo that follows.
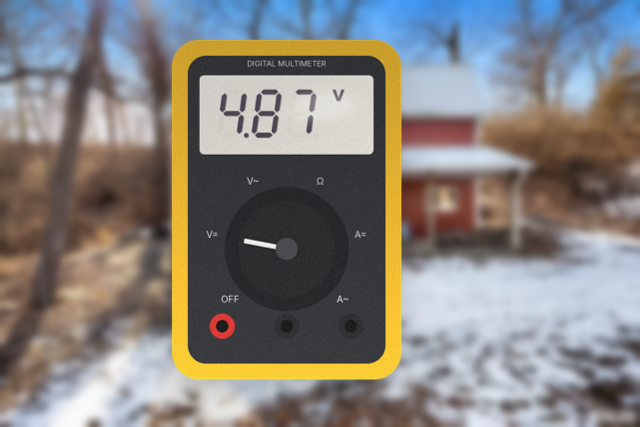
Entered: 4.87 V
